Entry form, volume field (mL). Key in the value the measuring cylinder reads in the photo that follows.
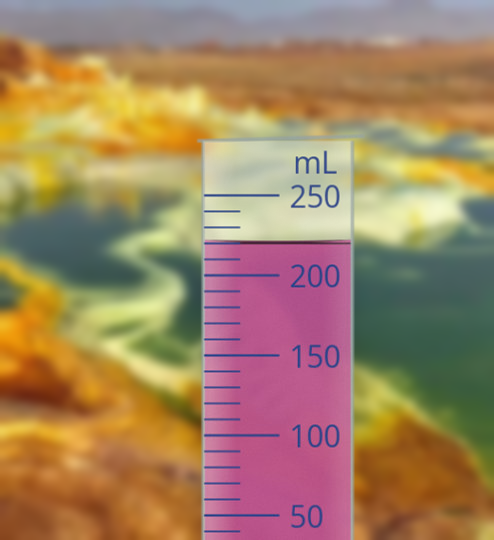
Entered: 220 mL
